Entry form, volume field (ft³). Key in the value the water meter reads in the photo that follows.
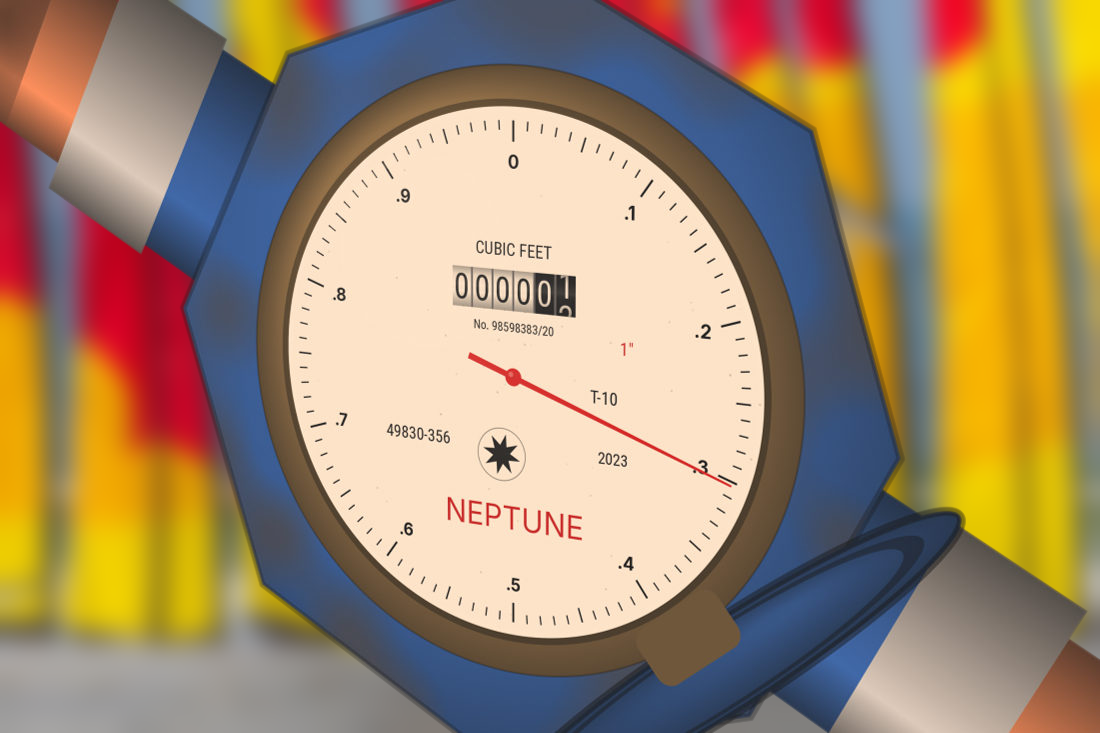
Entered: 1.30 ft³
